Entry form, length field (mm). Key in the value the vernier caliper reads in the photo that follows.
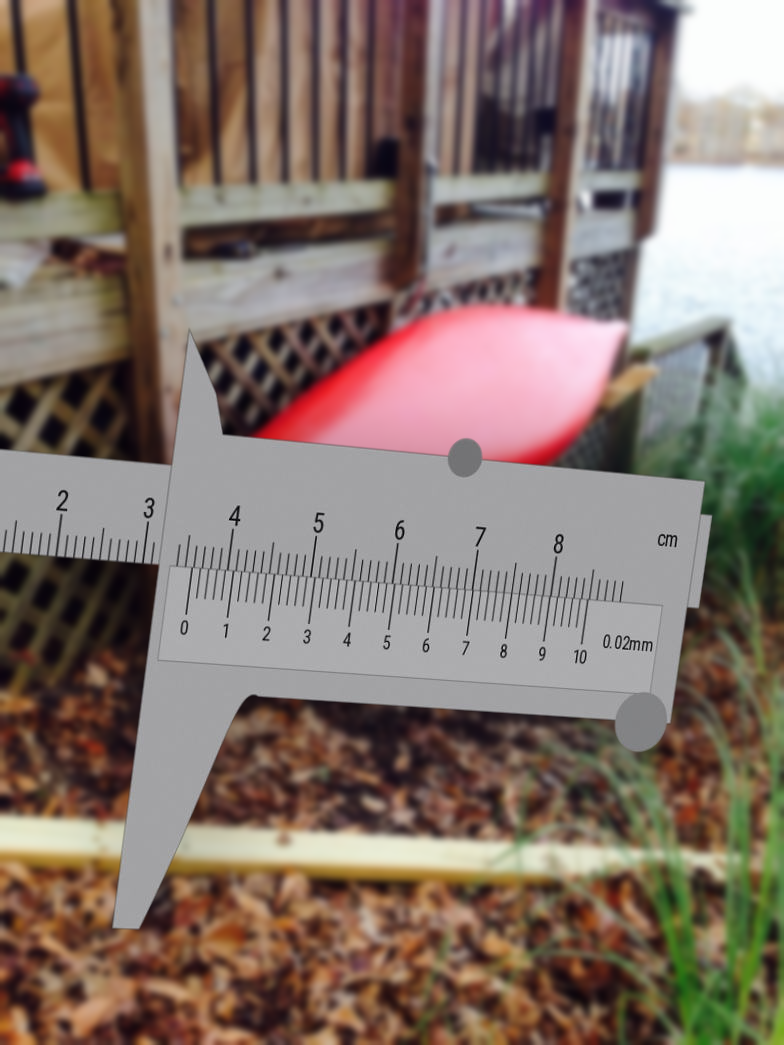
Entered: 35.8 mm
